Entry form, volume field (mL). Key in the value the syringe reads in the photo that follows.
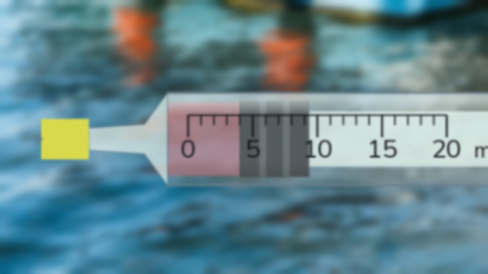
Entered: 4 mL
